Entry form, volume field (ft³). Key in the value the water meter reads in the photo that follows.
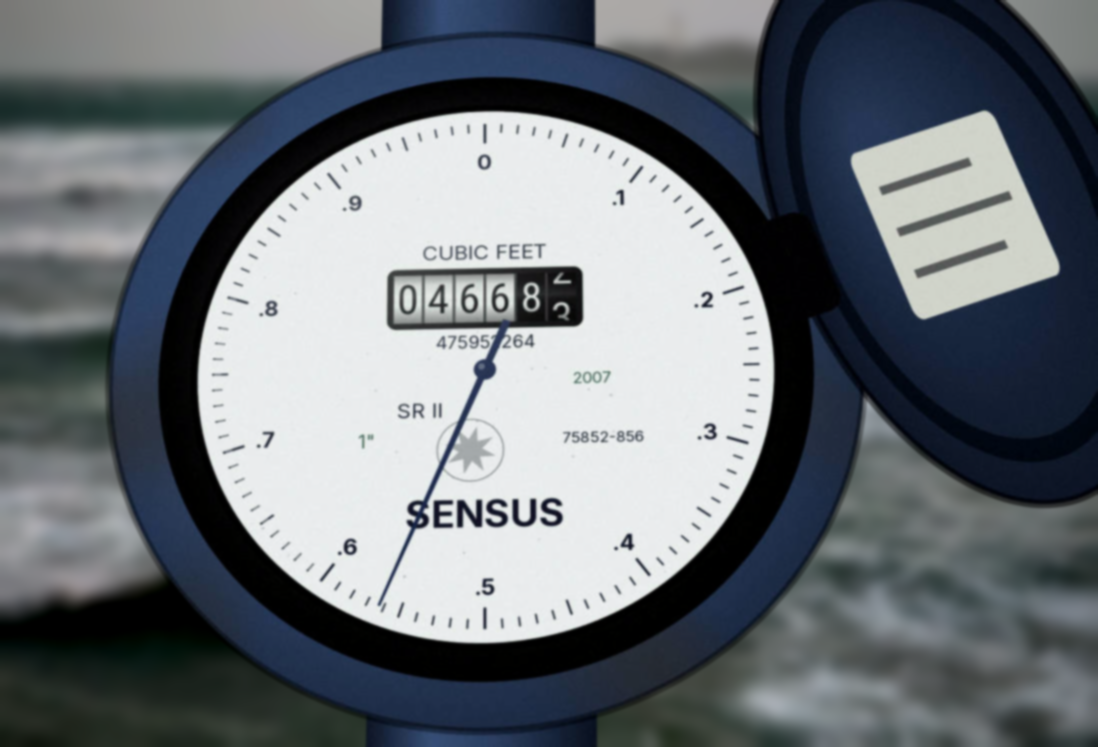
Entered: 46682.56 ft³
